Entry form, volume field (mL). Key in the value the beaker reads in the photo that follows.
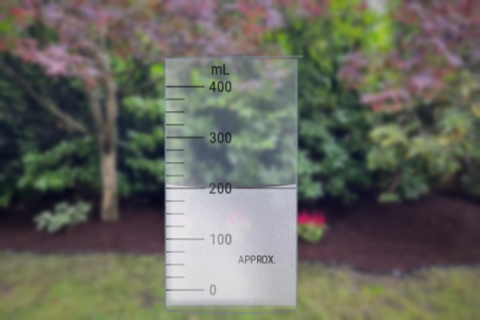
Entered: 200 mL
